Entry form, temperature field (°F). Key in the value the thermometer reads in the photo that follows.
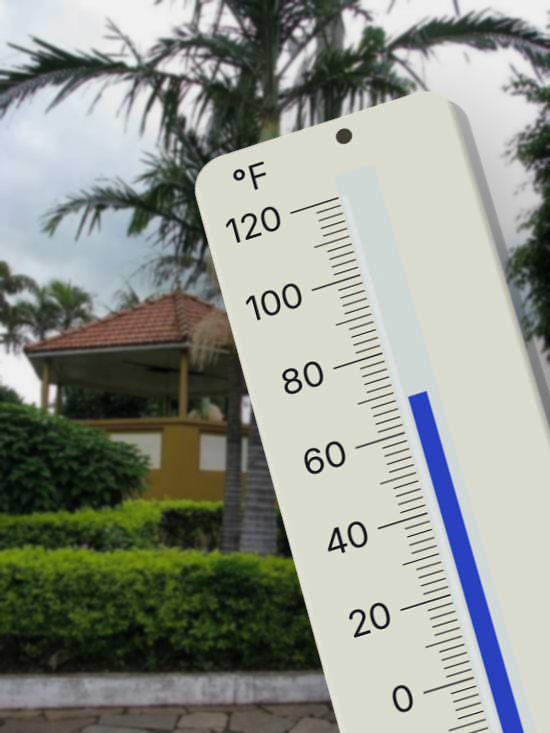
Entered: 68 °F
